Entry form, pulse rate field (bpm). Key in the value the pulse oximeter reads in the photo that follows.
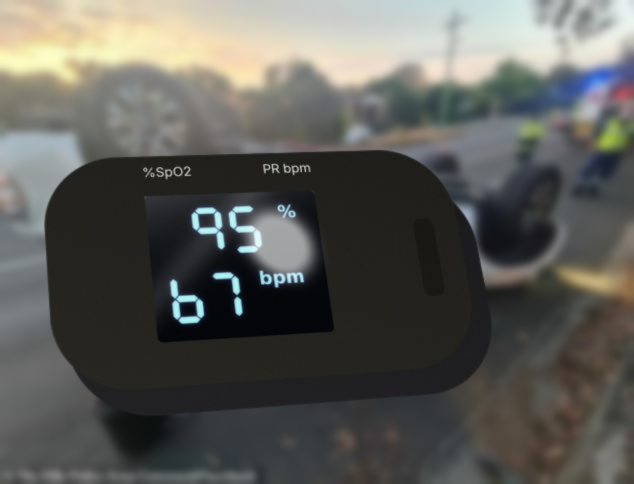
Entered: 67 bpm
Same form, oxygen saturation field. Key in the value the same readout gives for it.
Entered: 95 %
